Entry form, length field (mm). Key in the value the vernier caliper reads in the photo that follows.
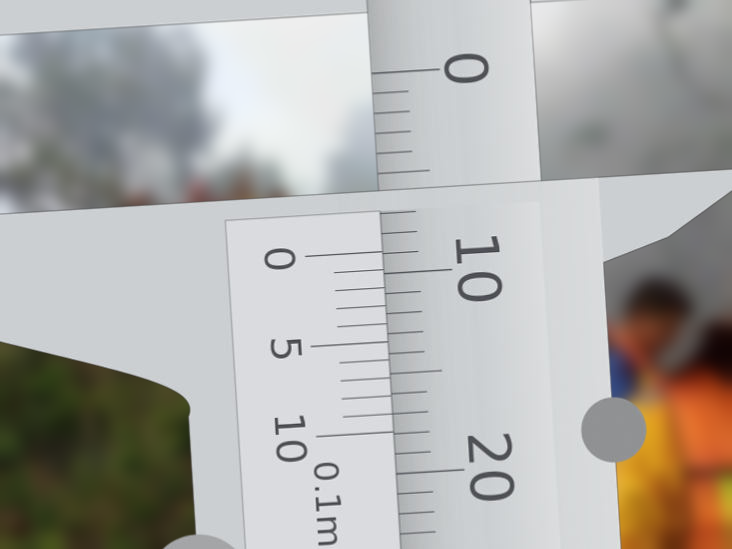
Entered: 8.9 mm
